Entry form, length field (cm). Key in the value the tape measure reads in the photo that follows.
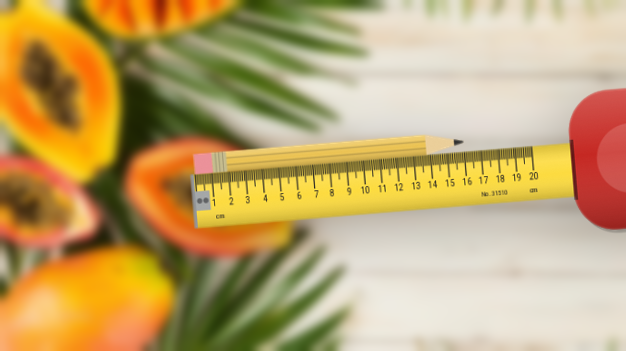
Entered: 16 cm
